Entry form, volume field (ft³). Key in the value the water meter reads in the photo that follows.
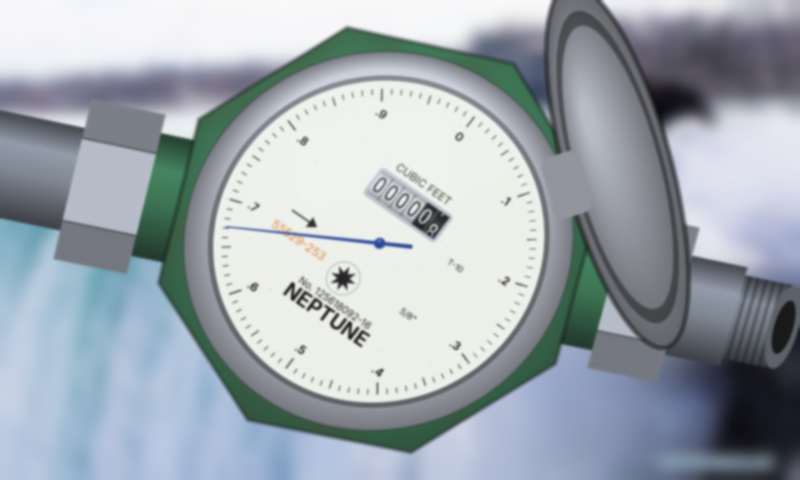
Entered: 7.67 ft³
